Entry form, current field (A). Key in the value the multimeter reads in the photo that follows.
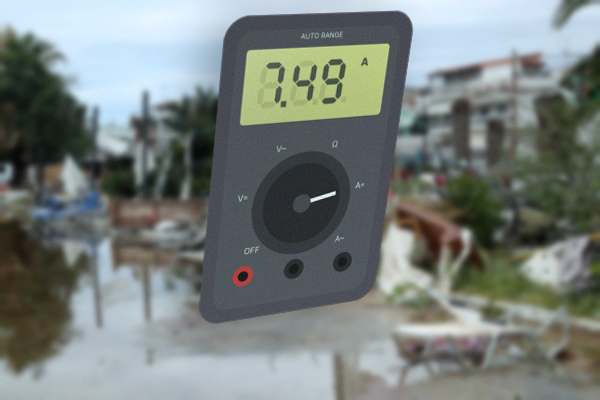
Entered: 7.49 A
